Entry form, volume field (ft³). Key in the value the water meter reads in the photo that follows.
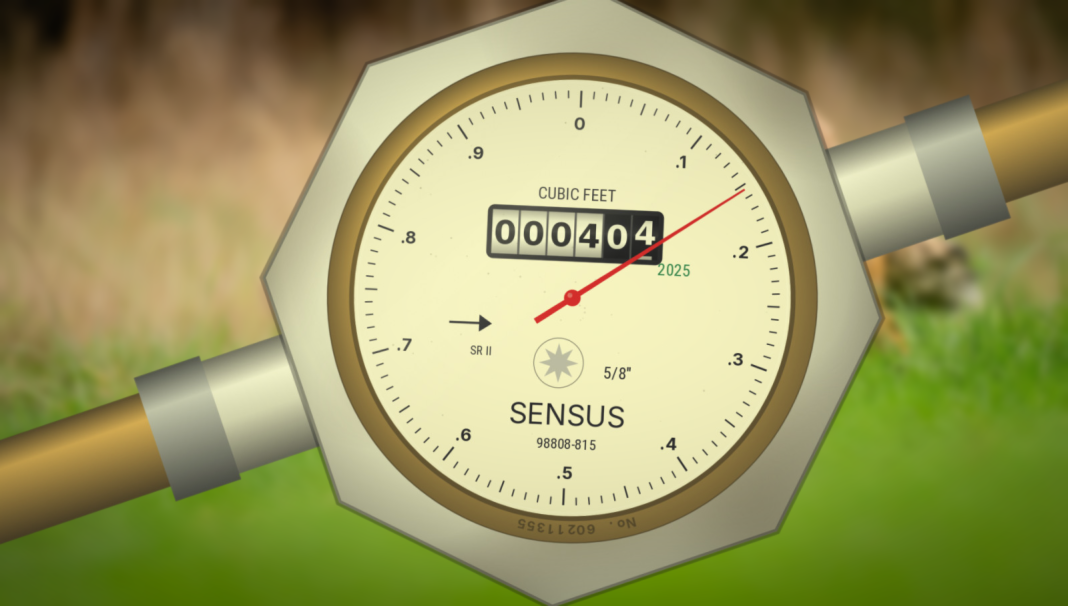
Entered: 404.15 ft³
